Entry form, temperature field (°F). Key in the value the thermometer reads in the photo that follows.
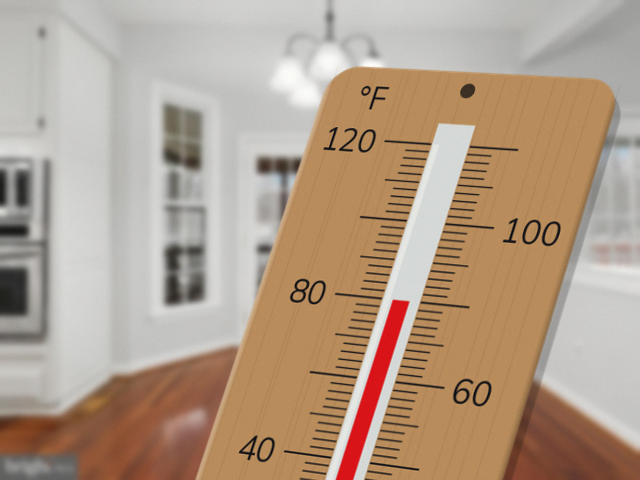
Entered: 80 °F
